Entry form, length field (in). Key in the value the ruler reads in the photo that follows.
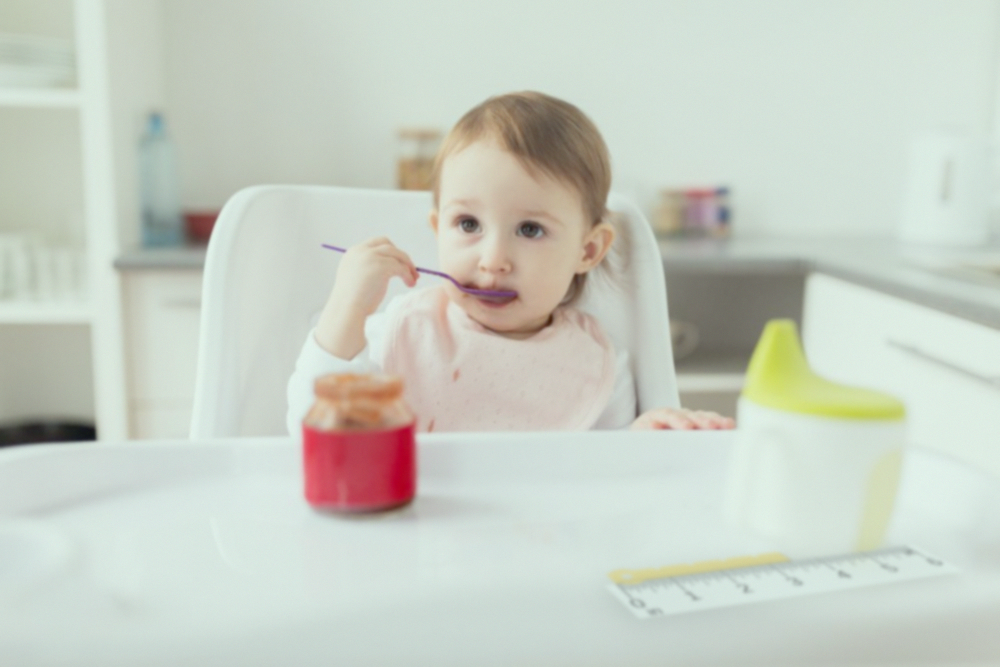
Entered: 3.5 in
